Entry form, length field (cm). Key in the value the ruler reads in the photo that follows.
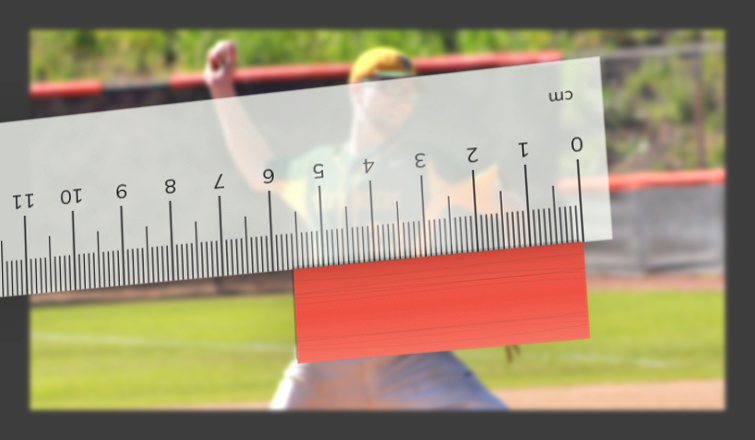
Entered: 5.6 cm
